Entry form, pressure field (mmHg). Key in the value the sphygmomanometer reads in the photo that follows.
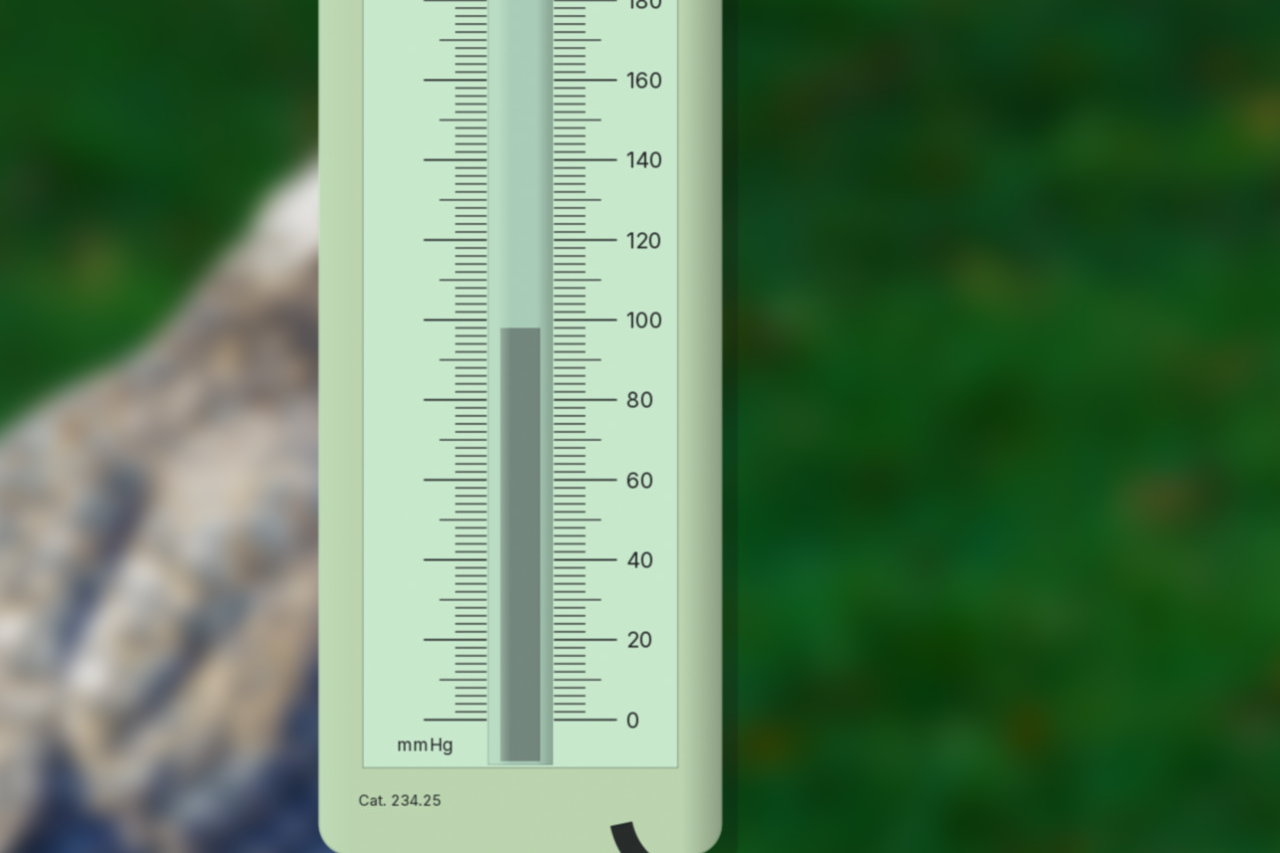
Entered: 98 mmHg
